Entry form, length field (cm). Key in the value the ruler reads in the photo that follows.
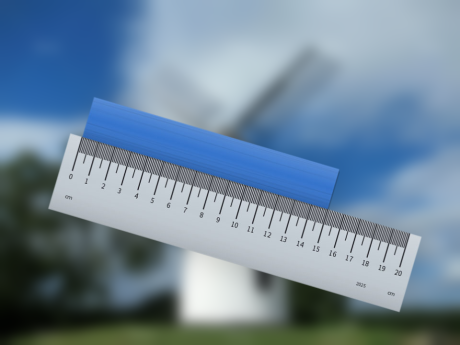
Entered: 15 cm
